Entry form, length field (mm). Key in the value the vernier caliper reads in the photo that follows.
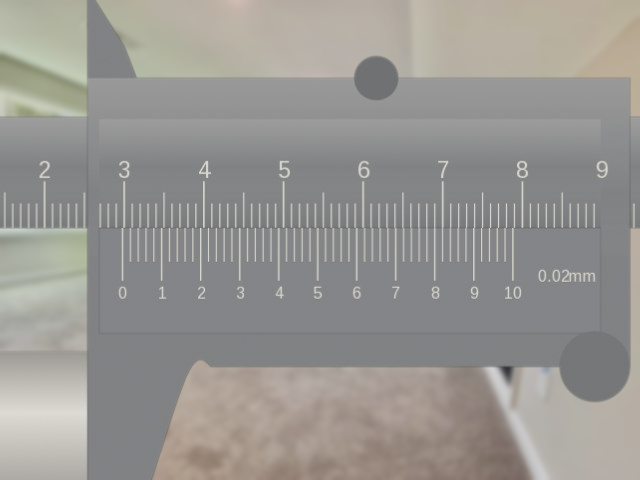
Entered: 29.8 mm
